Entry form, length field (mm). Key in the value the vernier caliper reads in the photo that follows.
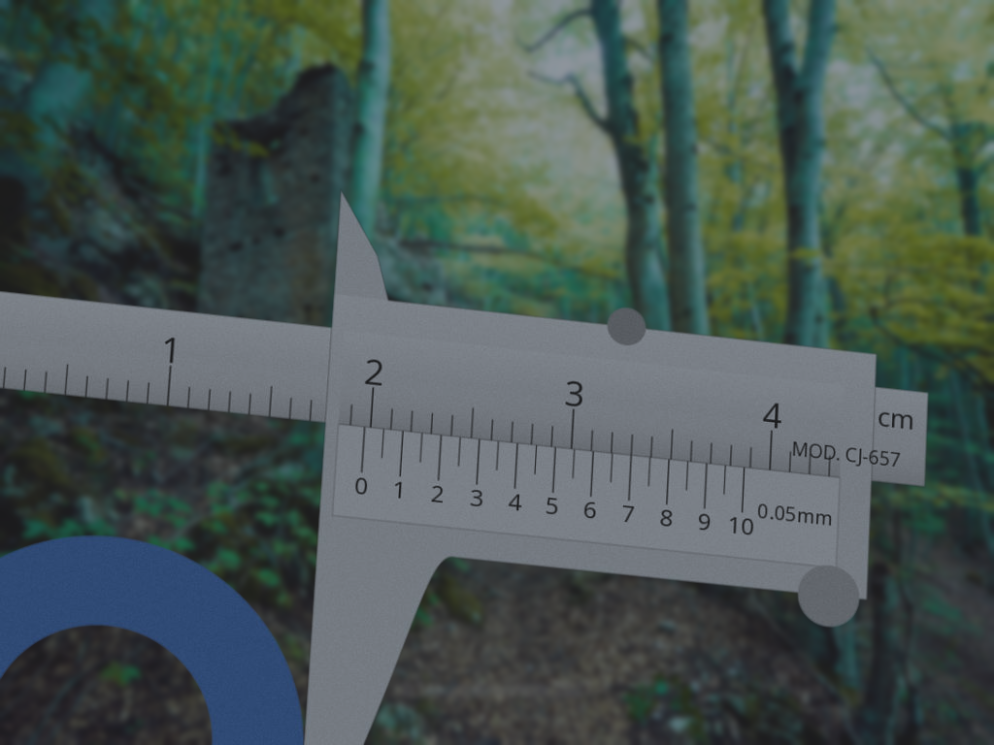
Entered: 19.7 mm
